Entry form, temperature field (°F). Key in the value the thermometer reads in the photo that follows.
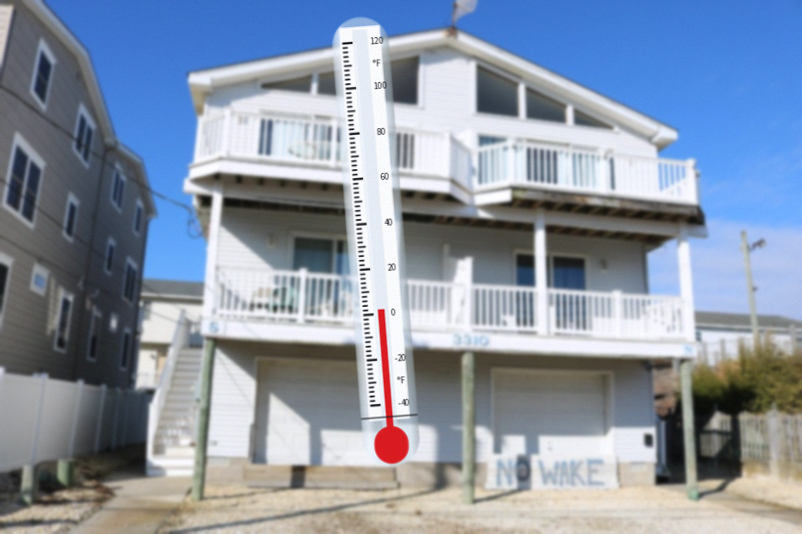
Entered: 2 °F
